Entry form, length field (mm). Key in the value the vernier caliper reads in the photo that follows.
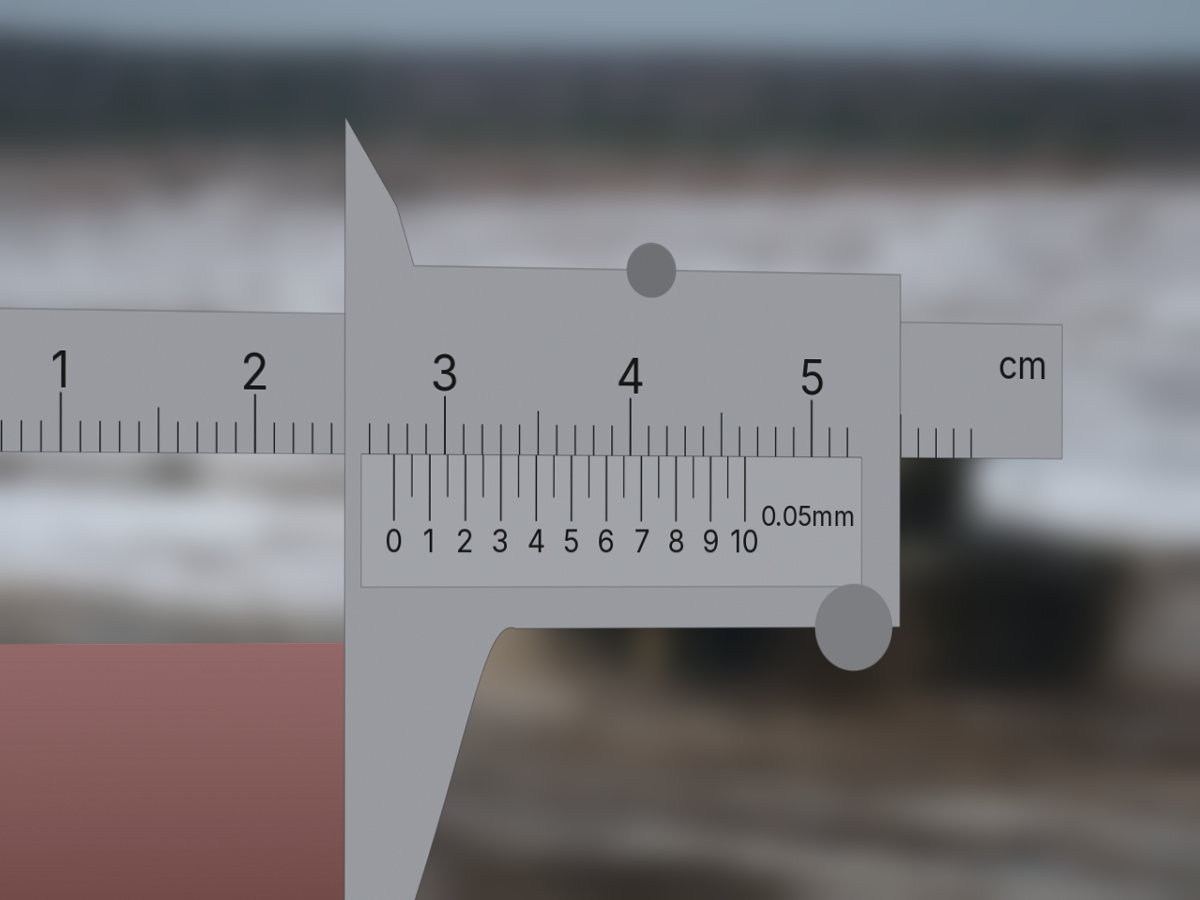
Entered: 27.3 mm
